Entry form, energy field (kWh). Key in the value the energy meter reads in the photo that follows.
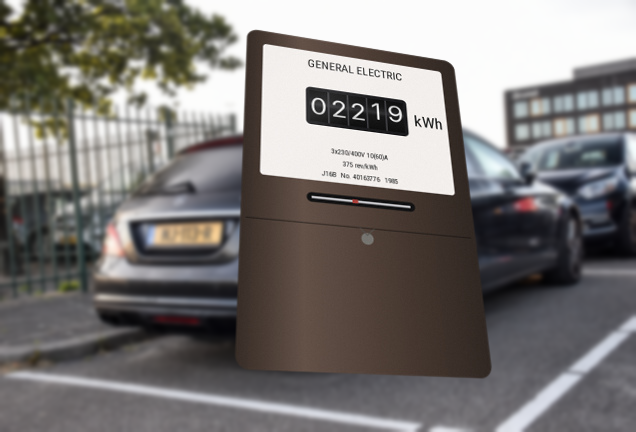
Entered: 2219 kWh
